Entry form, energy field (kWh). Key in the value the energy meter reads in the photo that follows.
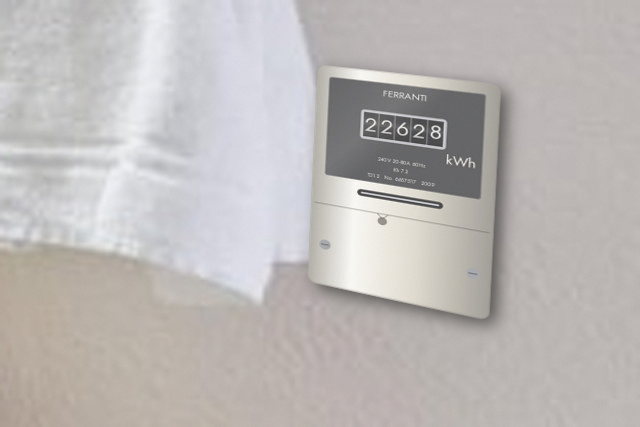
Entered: 22628 kWh
